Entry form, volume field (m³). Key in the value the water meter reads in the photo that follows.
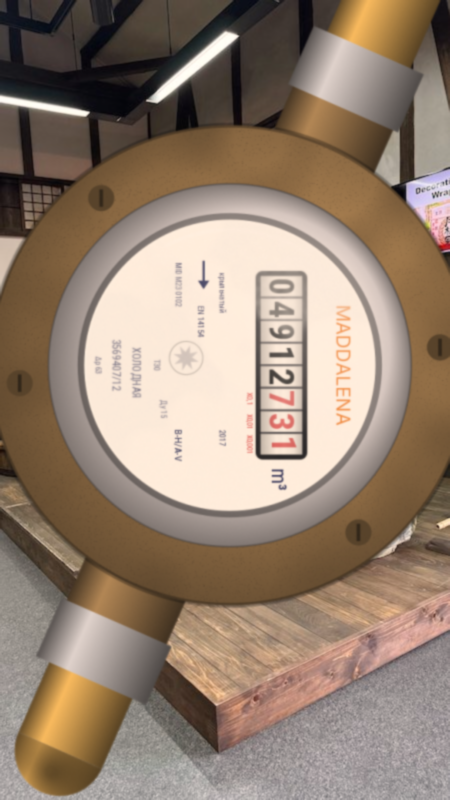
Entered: 4912.731 m³
